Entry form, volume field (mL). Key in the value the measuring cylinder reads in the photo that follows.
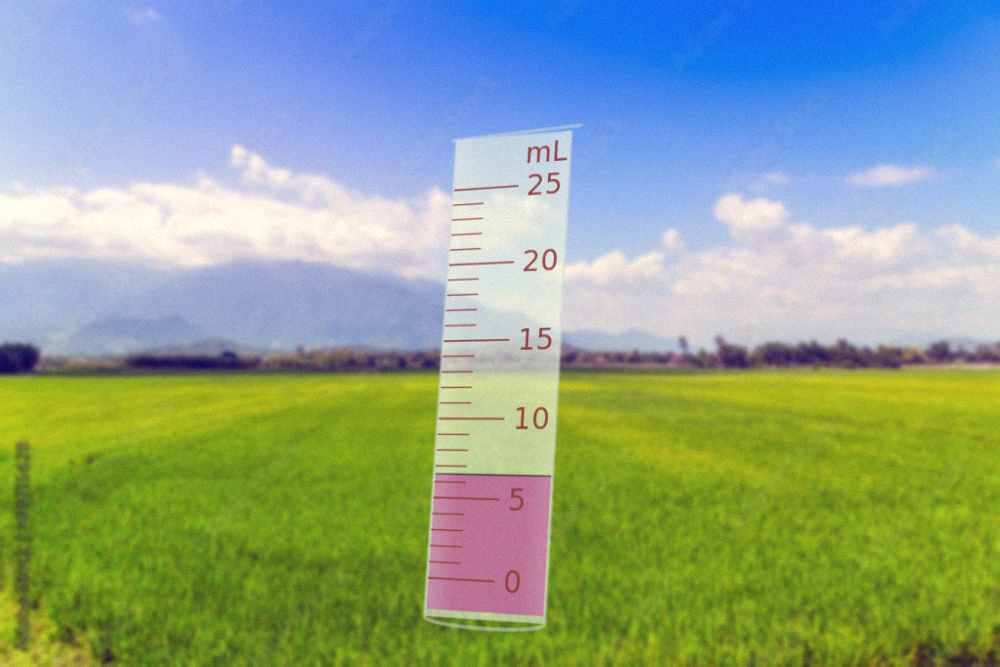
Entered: 6.5 mL
